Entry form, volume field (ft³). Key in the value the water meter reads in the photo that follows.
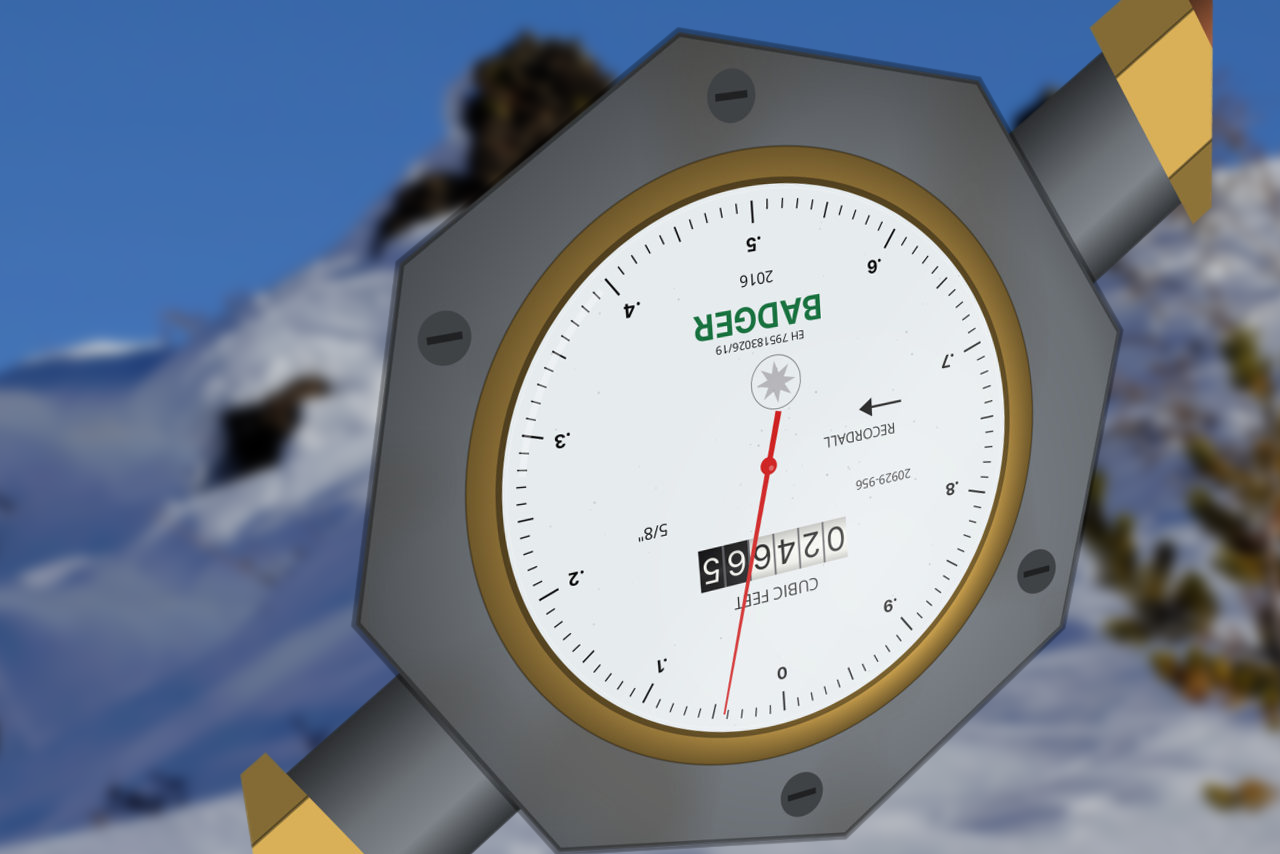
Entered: 24665.04 ft³
